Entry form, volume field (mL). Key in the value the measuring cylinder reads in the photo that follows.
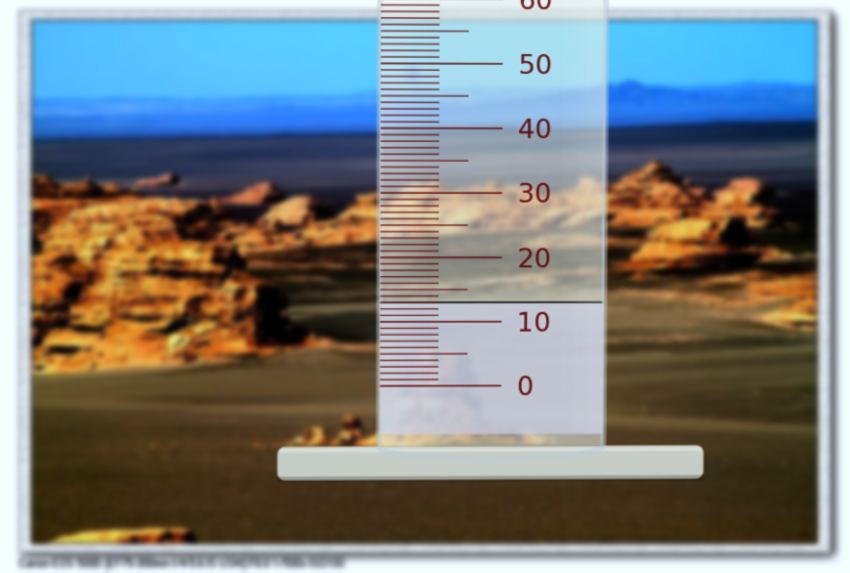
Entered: 13 mL
